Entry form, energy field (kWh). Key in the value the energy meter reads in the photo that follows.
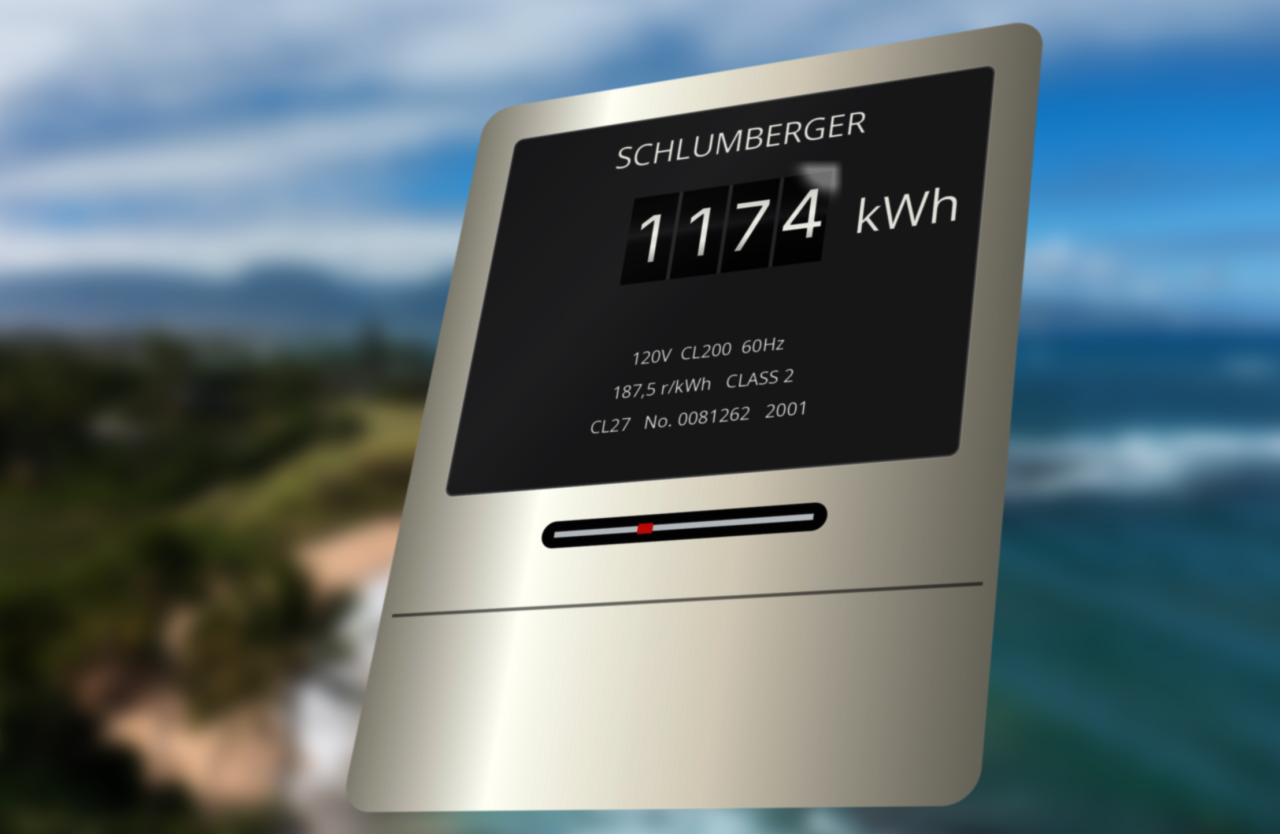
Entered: 1174 kWh
